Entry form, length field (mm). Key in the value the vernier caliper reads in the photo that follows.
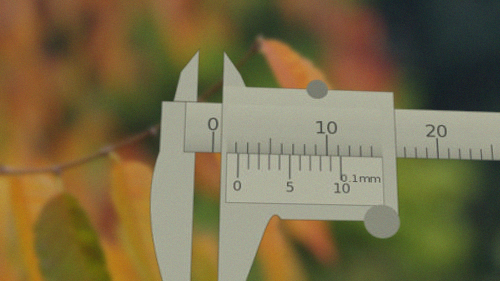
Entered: 2.2 mm
